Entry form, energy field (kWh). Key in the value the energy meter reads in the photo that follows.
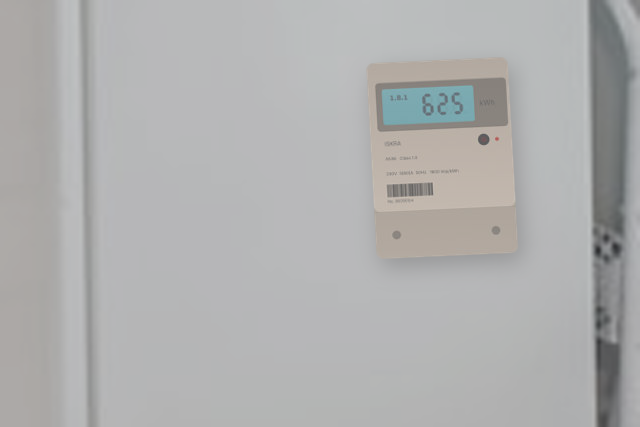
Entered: 625 kWh
